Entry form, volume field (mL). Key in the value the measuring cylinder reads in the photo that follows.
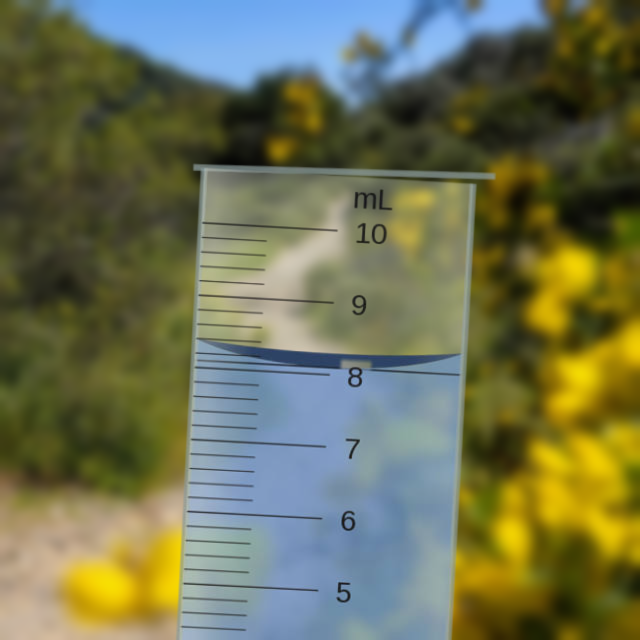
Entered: 8.1 mL
